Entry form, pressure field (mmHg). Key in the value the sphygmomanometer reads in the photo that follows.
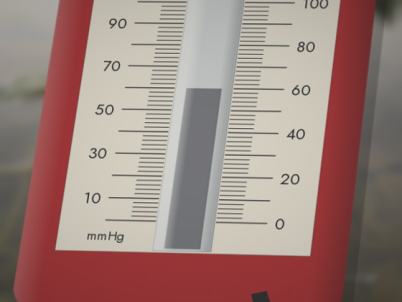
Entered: 60 mmHg
